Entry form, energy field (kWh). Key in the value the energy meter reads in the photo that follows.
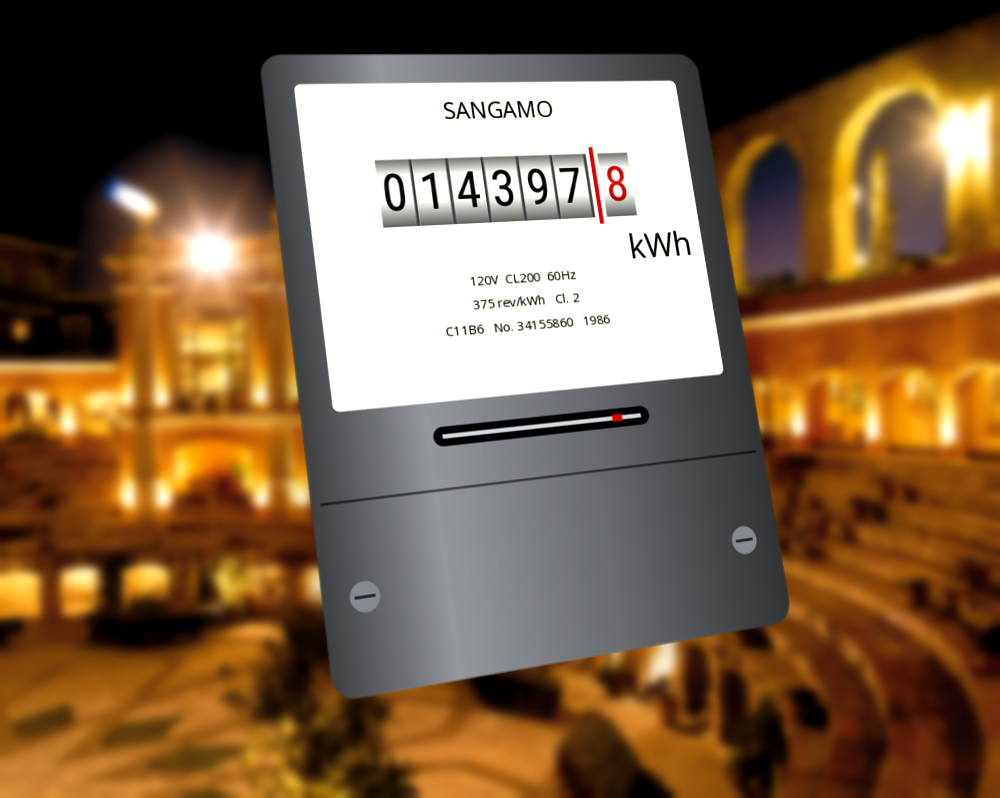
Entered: 14397.8 kWh
